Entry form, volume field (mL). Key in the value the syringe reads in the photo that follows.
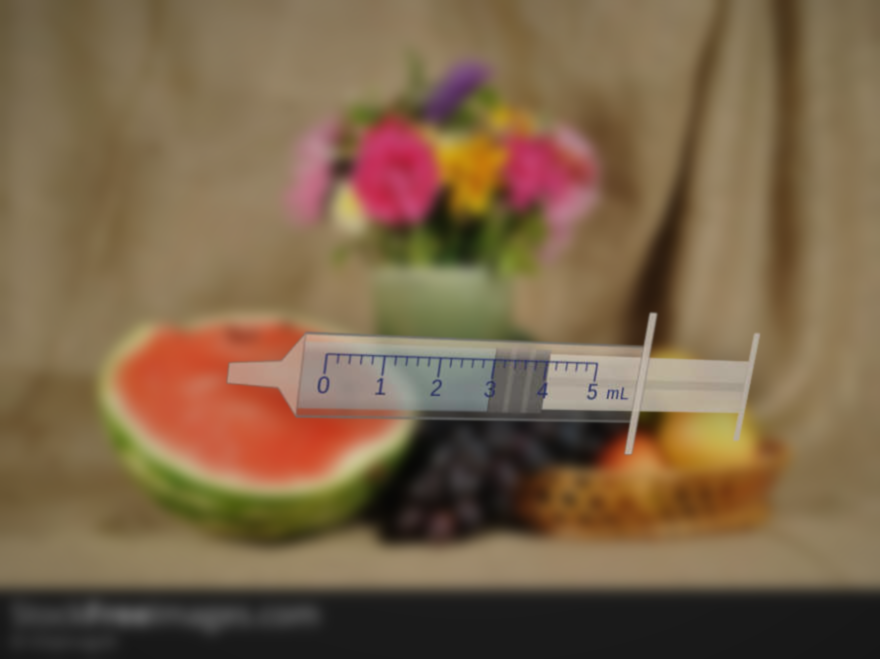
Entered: 3 mL
